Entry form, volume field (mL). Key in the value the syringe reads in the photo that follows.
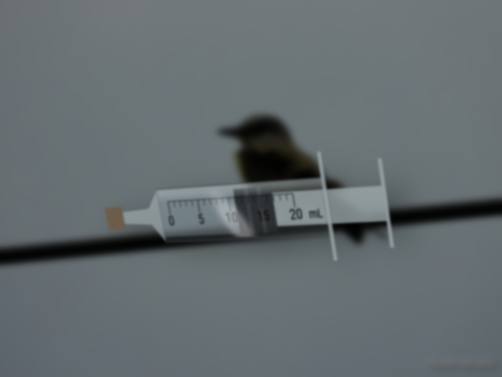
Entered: 11 mL
